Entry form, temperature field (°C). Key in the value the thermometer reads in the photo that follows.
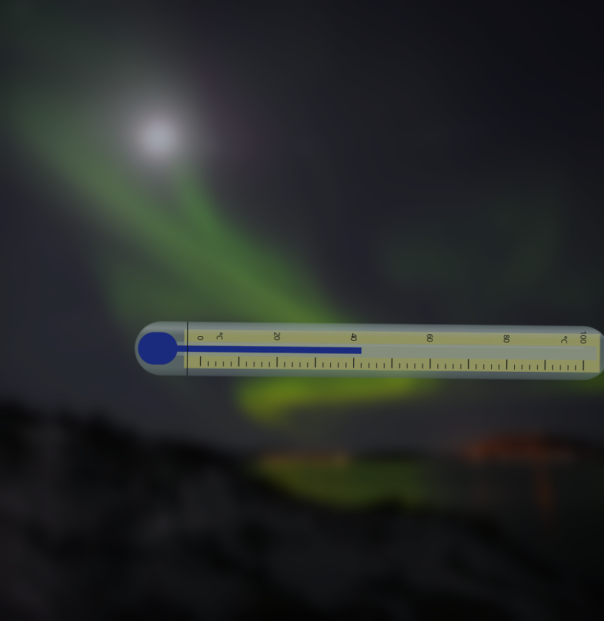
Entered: 42 °C
